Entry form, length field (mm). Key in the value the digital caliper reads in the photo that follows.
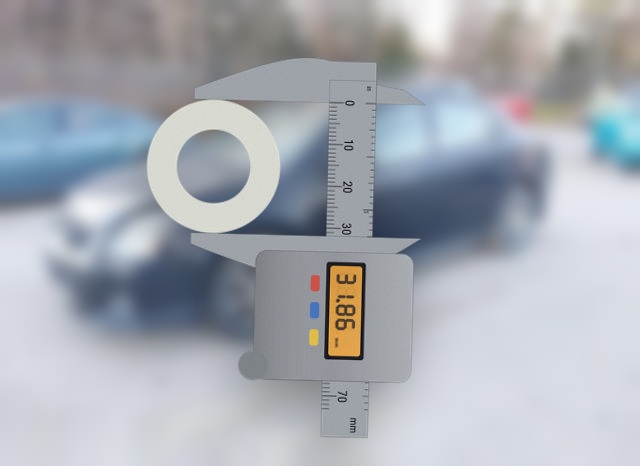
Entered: 31.86 mm
